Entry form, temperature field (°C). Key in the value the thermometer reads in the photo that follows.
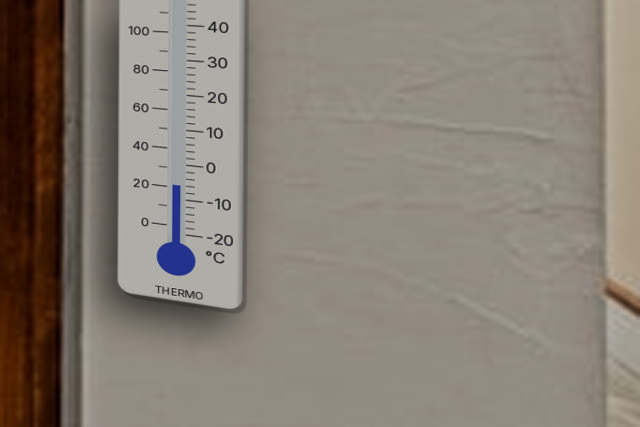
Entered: -6 °C
